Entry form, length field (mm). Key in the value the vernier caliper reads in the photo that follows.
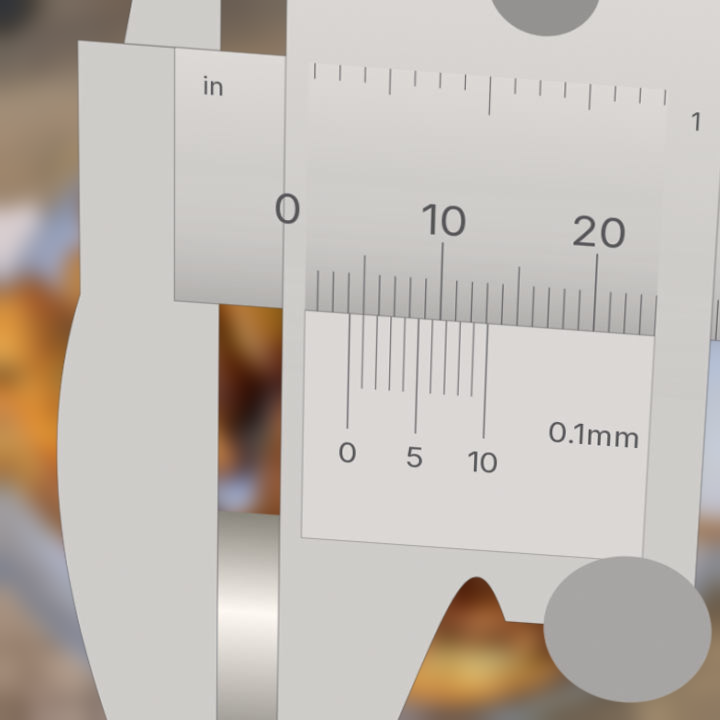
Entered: 4.1 mm
